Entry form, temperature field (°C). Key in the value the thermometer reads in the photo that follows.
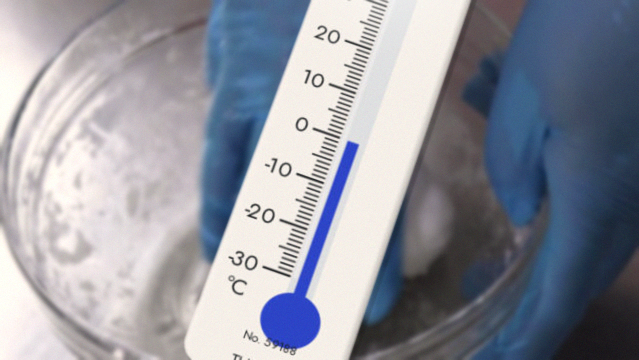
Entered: 0 °C
